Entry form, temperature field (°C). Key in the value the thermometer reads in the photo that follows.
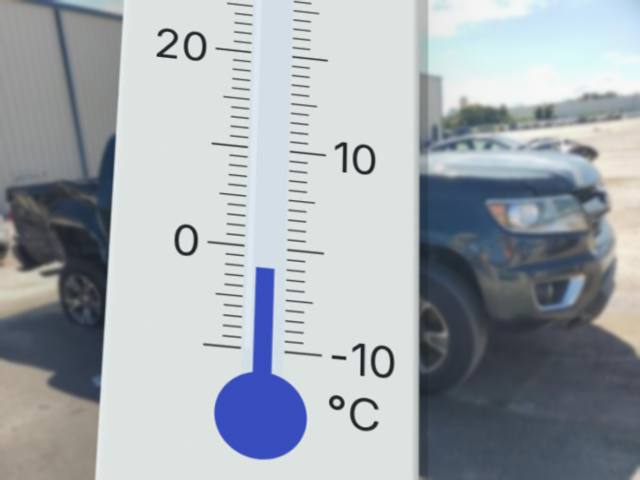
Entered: -2 °C
